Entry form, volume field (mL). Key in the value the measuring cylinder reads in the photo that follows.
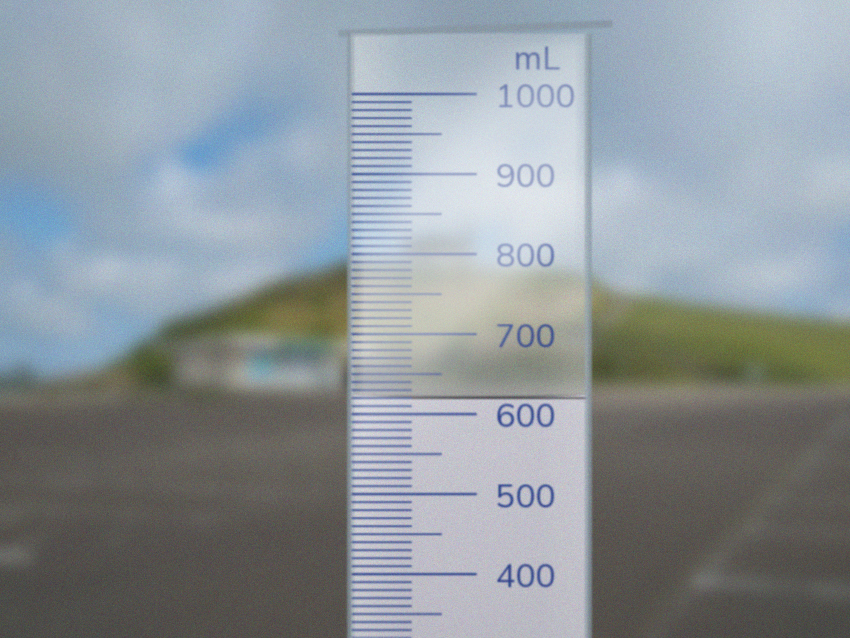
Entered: 620 mL
